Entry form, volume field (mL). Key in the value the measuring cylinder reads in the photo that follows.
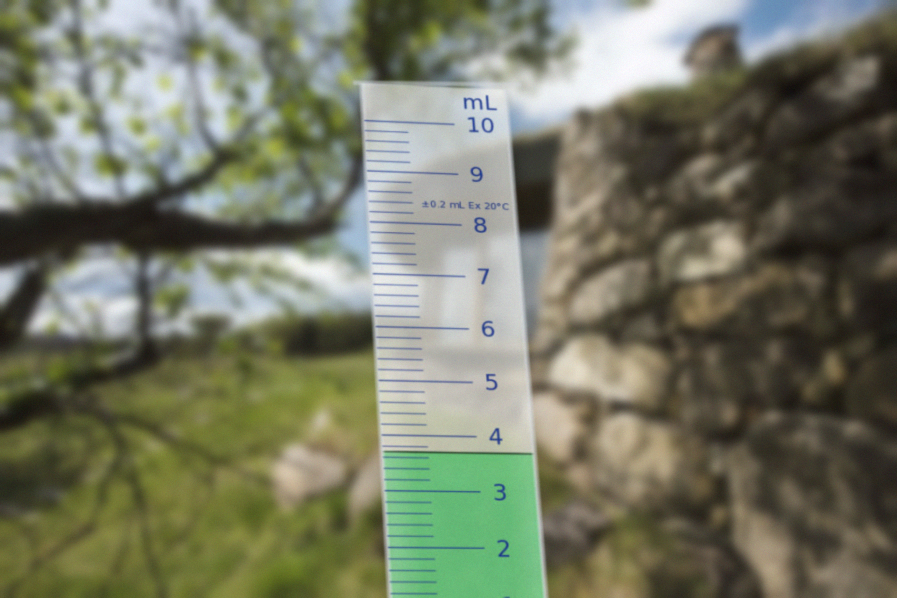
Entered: 3.7 mL
